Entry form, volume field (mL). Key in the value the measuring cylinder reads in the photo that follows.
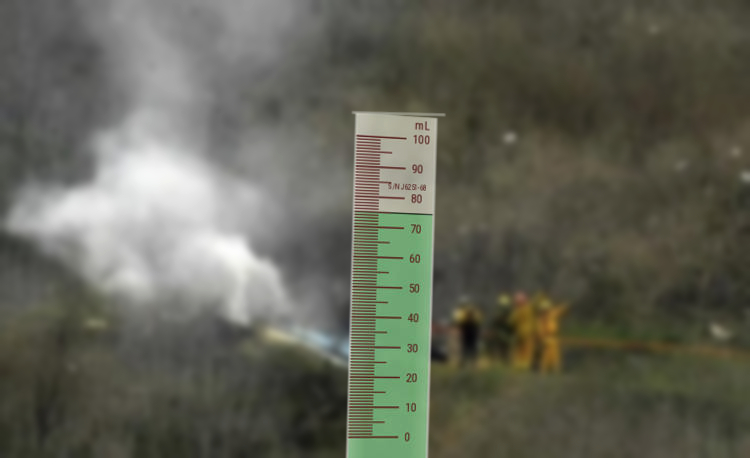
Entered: 75 mL
